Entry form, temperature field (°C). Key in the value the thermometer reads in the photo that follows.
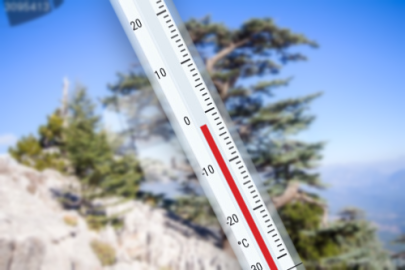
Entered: -2 °C
